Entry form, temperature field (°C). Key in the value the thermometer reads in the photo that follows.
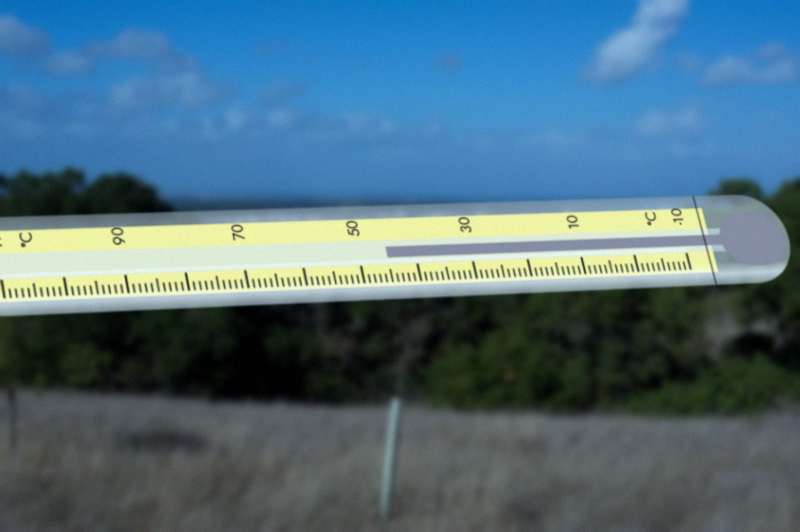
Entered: 45 °C
